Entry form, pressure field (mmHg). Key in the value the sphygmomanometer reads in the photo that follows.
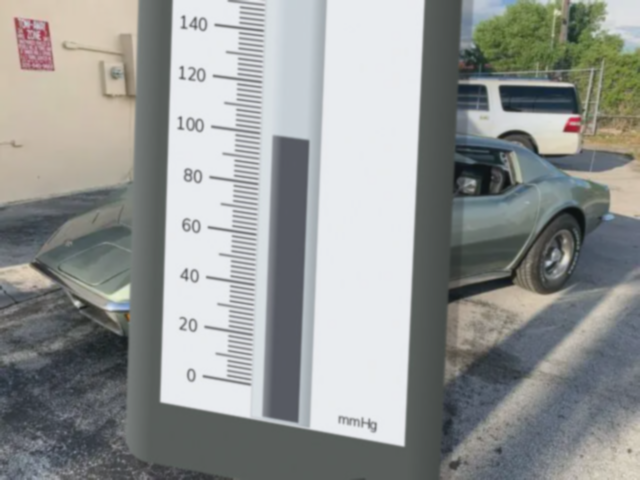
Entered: 100 mmHg
